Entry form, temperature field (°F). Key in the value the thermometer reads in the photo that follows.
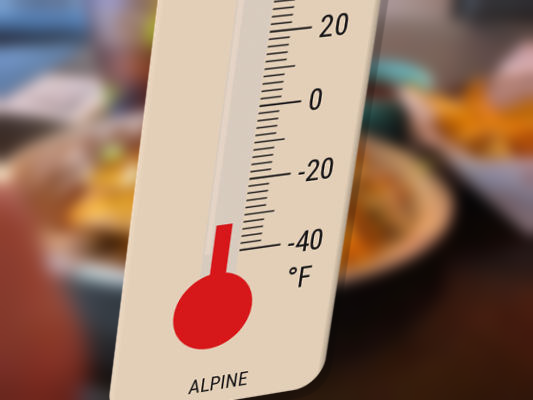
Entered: -32 °F
